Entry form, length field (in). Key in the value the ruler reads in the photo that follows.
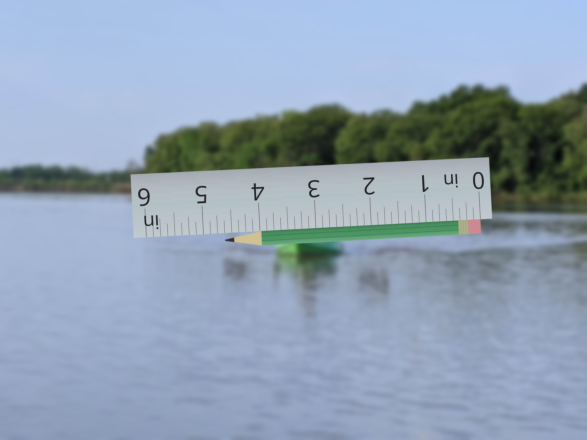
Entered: 4.625 in
